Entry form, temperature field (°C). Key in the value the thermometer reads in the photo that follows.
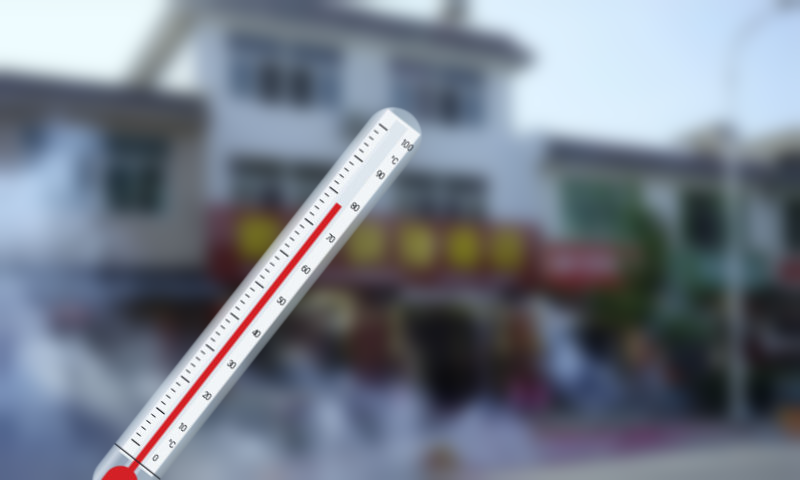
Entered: 78 °C
